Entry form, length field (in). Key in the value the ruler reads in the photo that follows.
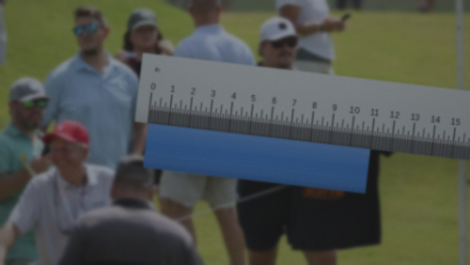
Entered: 11 in
